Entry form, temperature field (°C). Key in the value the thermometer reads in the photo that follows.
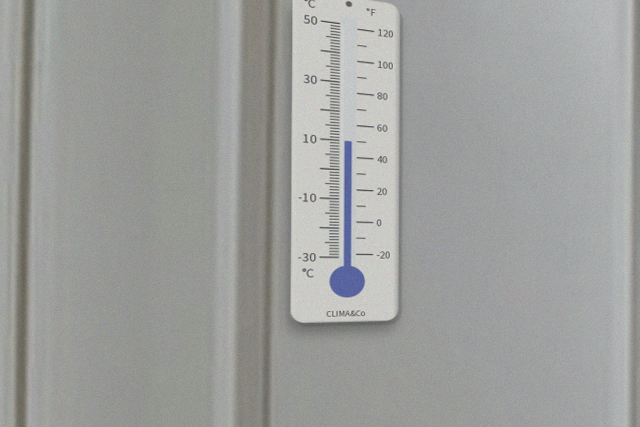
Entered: 10 °C
